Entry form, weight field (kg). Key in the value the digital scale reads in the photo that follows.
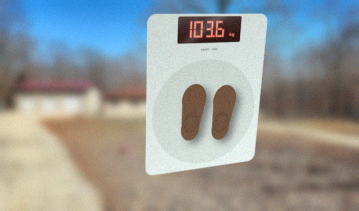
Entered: 103.6 kg
